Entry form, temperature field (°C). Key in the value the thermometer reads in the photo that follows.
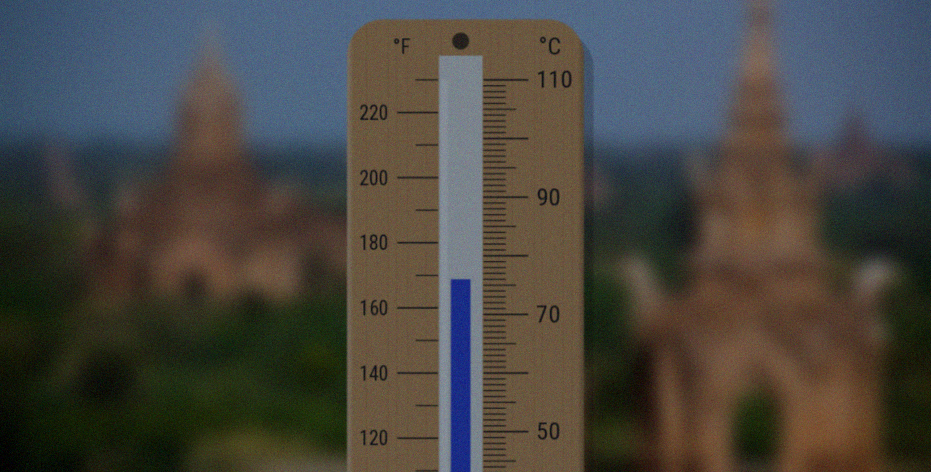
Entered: 76 °C
